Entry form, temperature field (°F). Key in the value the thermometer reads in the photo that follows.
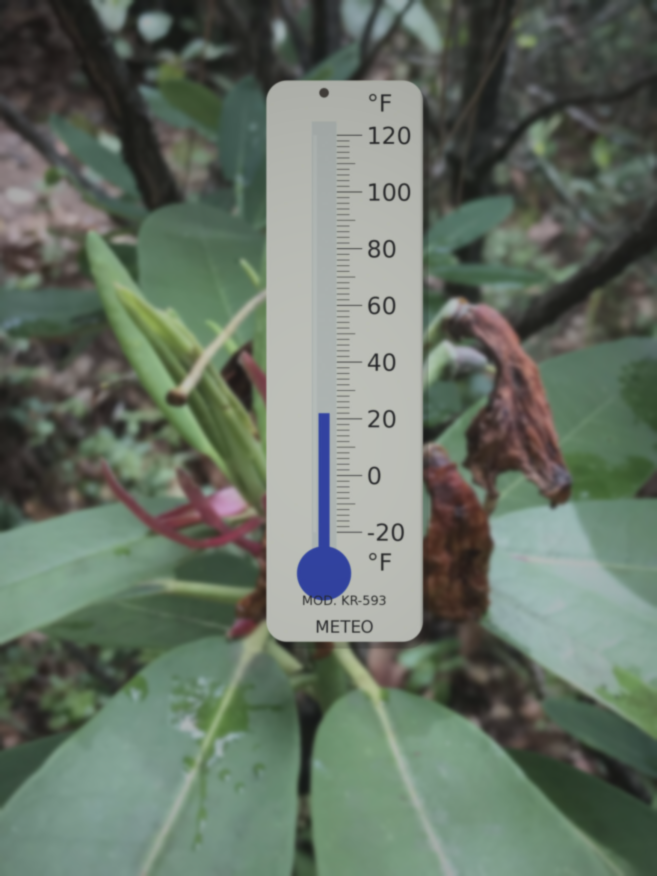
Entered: 22 °F
